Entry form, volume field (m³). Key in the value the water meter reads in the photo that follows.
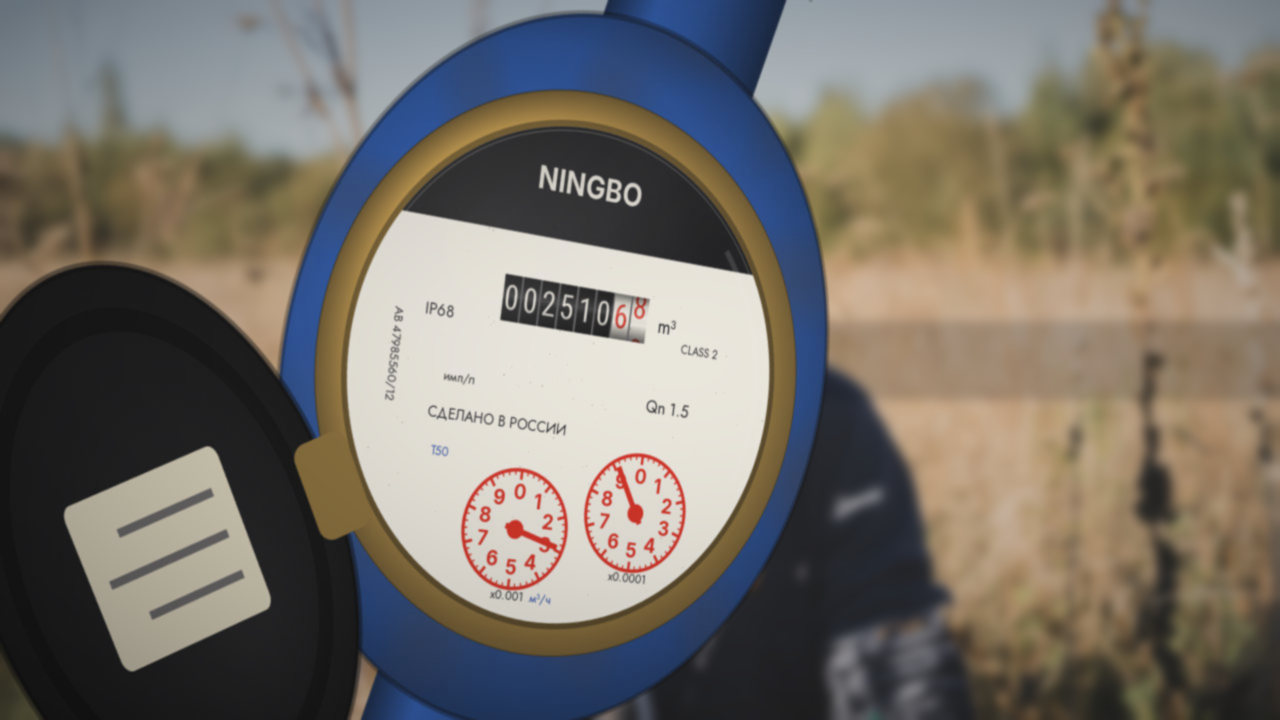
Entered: 2510.6829 m³
